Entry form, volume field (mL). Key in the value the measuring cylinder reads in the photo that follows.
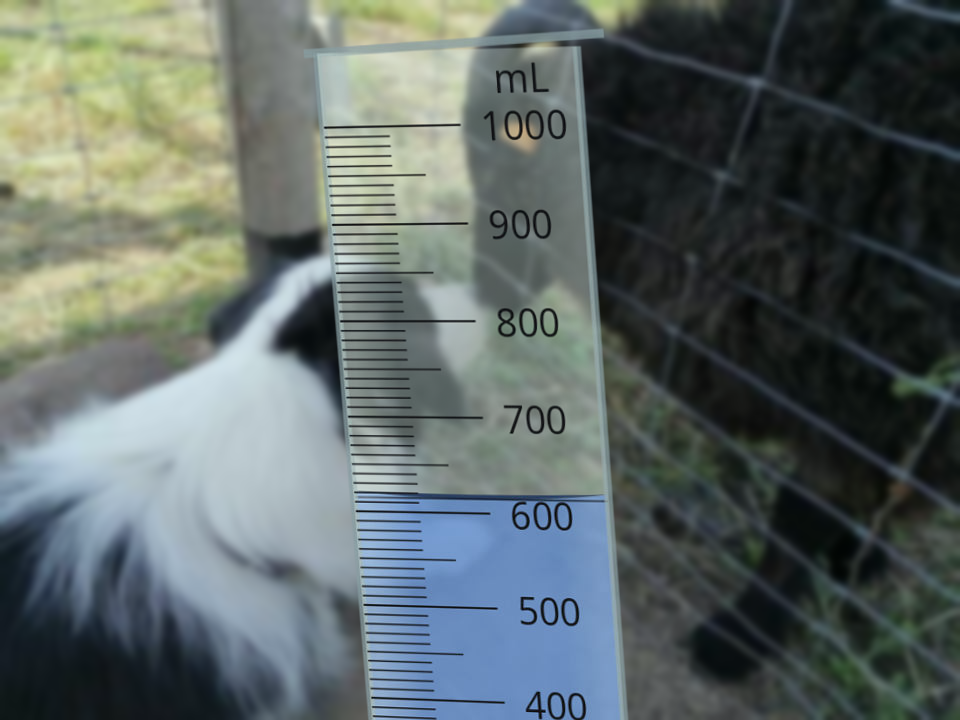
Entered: 615 mL
